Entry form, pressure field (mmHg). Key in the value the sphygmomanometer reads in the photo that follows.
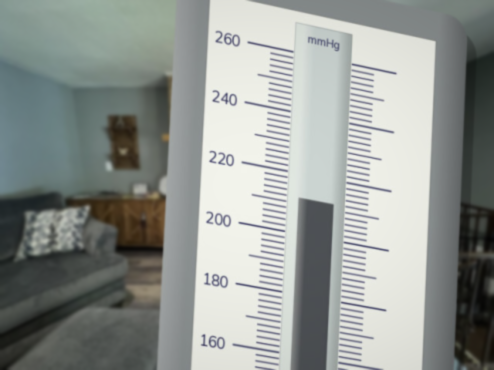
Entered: 212 mmHg
